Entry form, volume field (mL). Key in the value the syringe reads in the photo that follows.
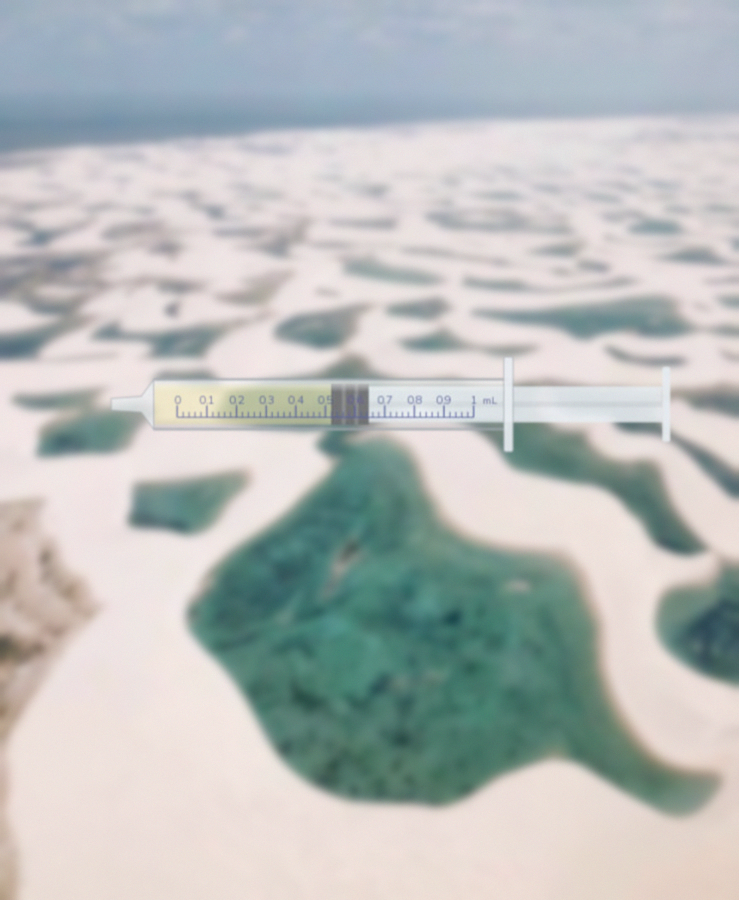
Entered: 0.52 mL
